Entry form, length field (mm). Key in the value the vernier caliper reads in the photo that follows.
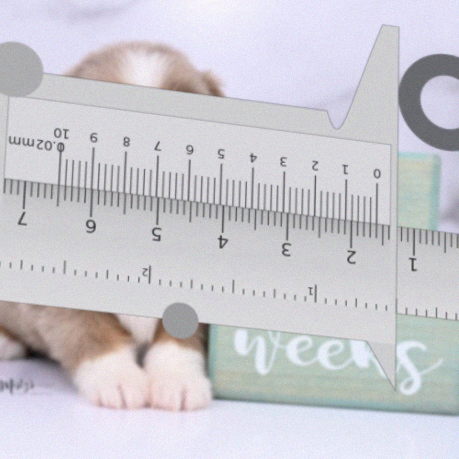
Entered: 16.0 mm
